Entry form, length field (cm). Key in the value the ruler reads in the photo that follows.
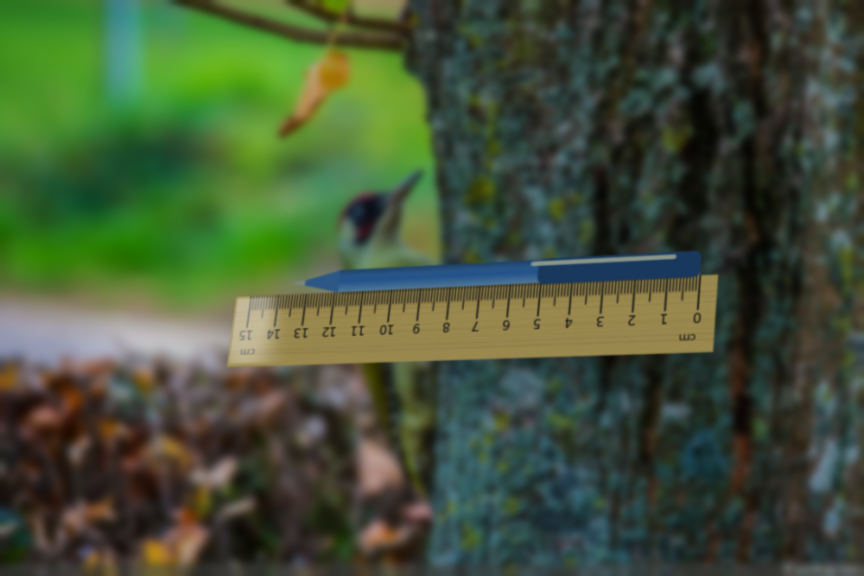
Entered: 13.5 cm
